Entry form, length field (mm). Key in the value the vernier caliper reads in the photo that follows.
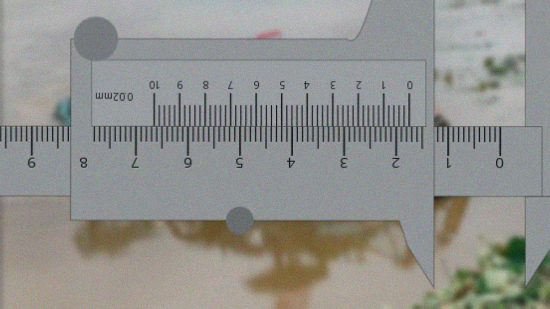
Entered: 17.5 mm
